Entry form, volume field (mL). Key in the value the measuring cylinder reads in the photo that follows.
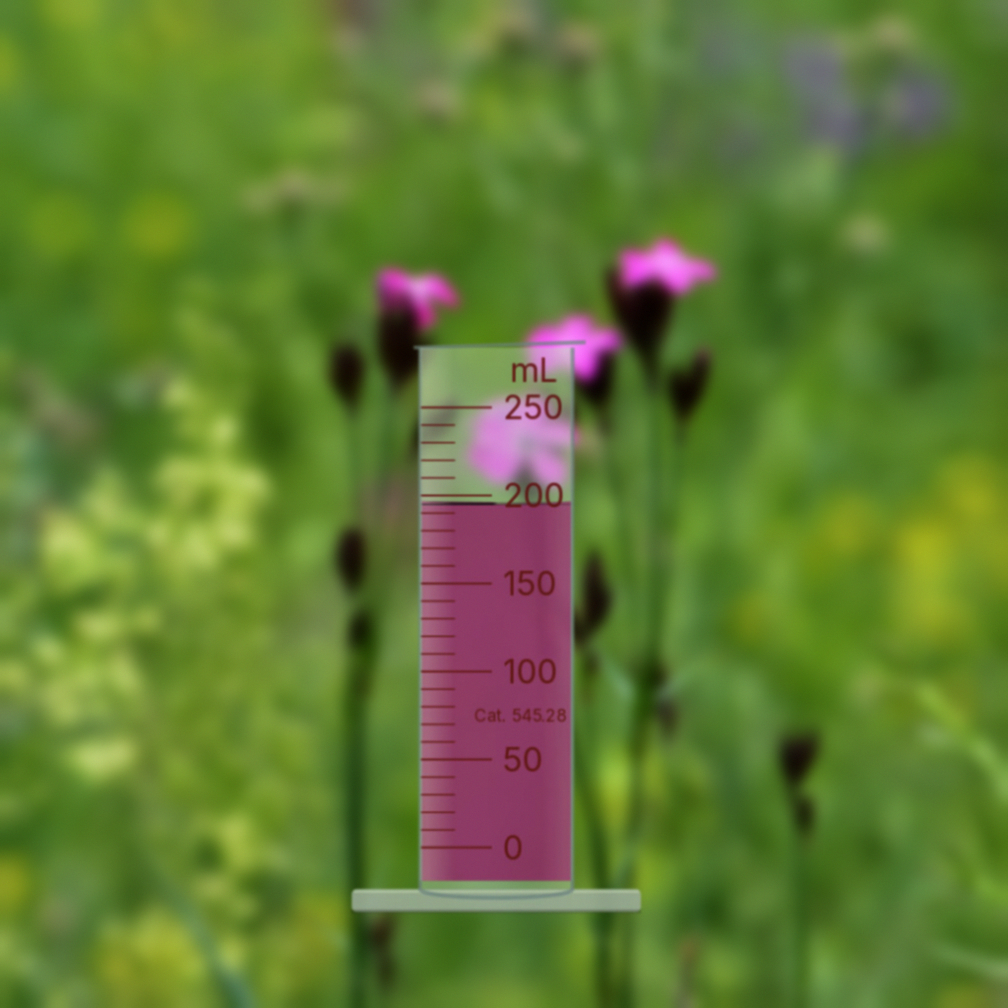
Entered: 195 mL
